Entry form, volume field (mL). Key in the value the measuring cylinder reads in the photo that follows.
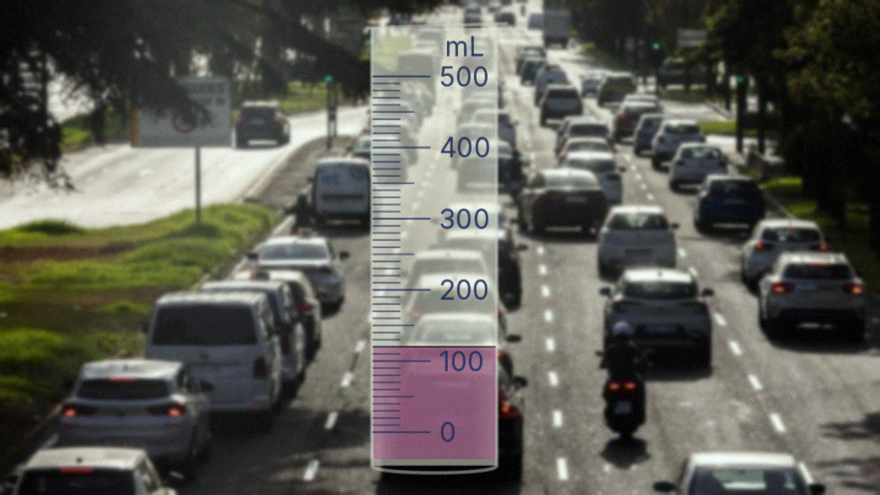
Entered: 120 mL
